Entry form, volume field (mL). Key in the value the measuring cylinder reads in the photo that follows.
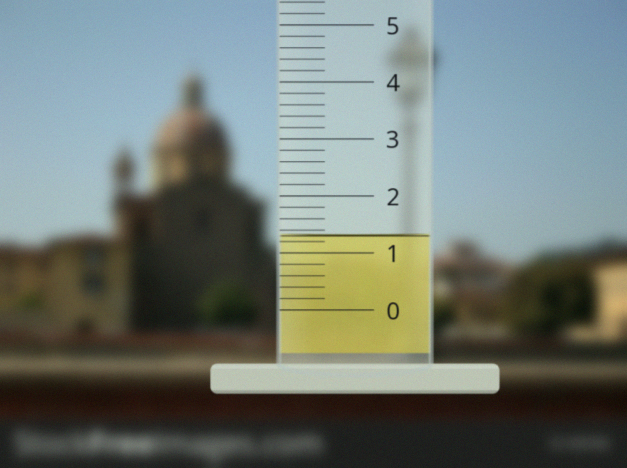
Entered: 1.3 mL
